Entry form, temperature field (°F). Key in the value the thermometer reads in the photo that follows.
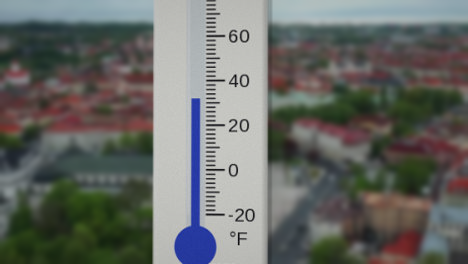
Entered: 32 °F
